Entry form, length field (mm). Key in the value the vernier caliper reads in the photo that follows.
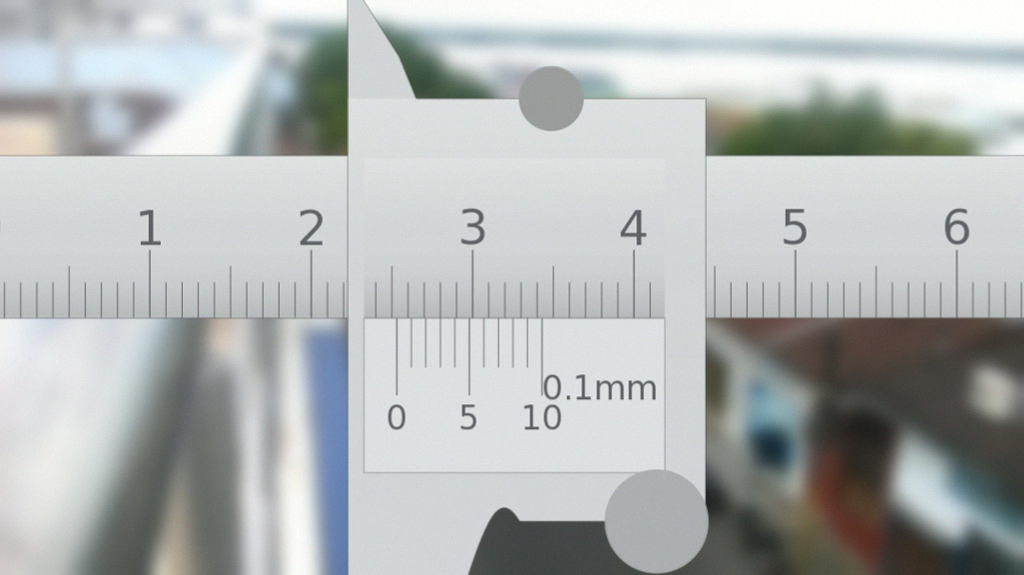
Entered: 25.3 mm
